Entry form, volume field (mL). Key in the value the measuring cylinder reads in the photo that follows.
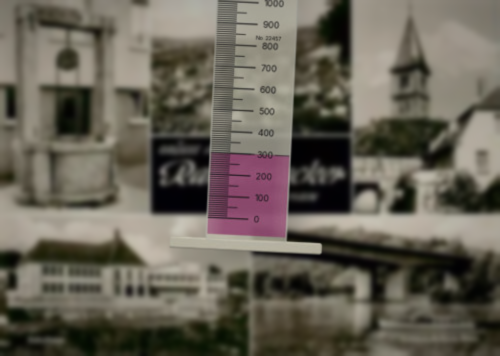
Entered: 300 mL
